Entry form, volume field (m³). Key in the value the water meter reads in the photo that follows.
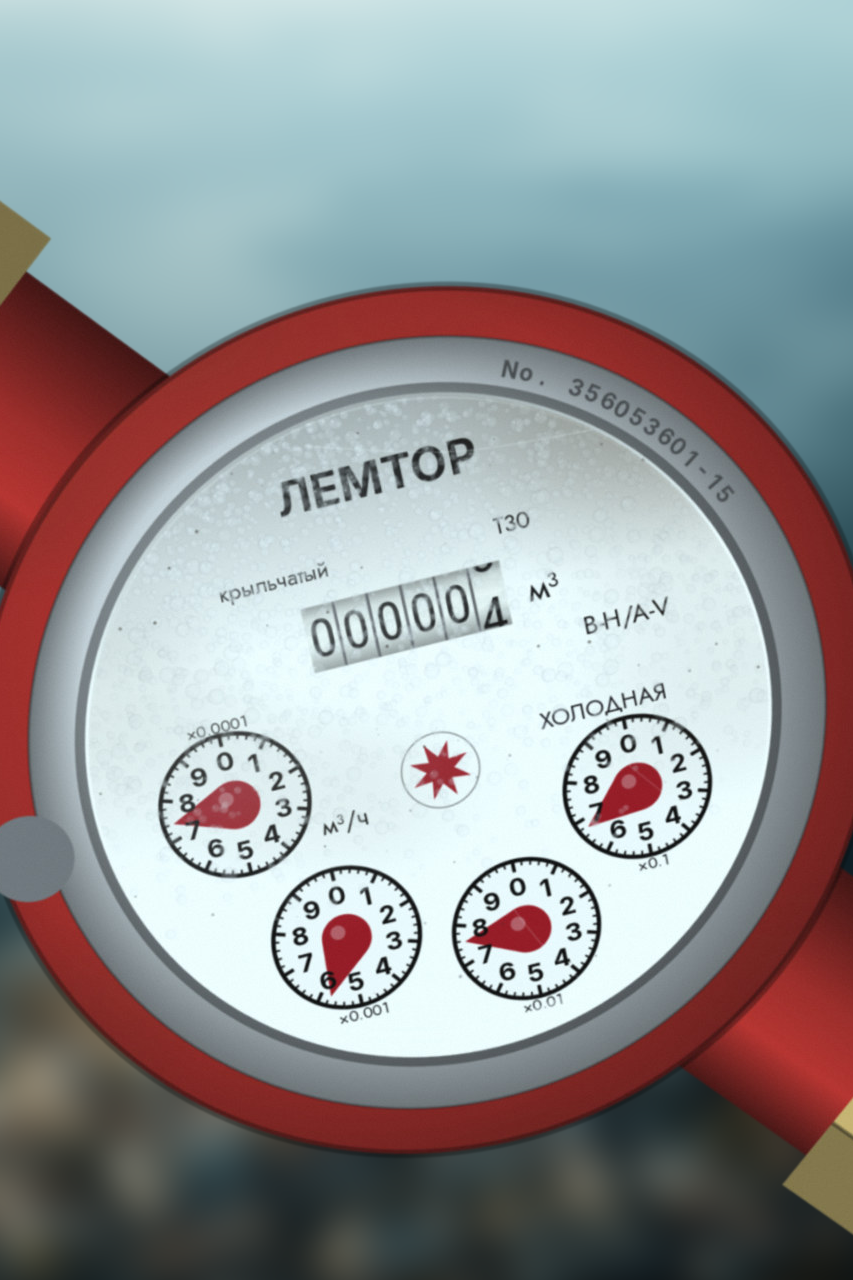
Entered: 3.6757 m³
